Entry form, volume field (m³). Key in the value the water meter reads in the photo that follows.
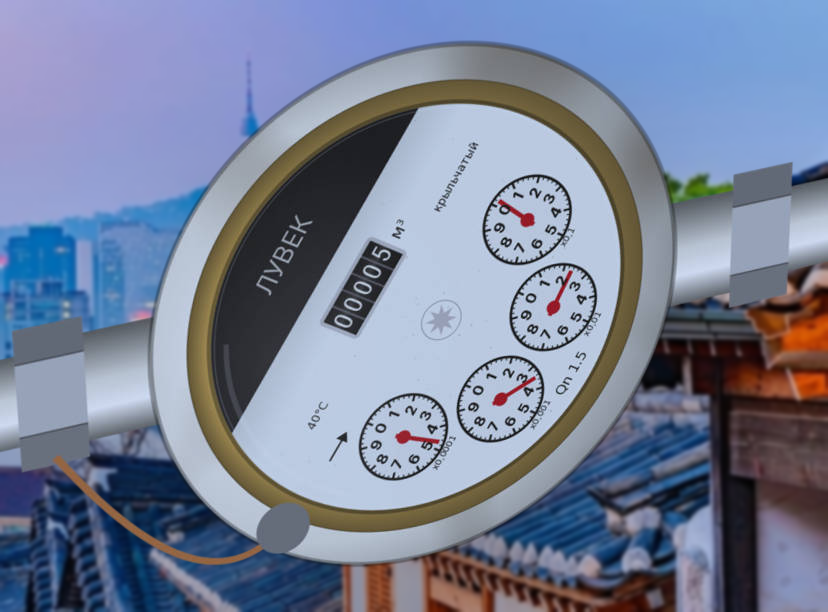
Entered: 5.0234 m³
